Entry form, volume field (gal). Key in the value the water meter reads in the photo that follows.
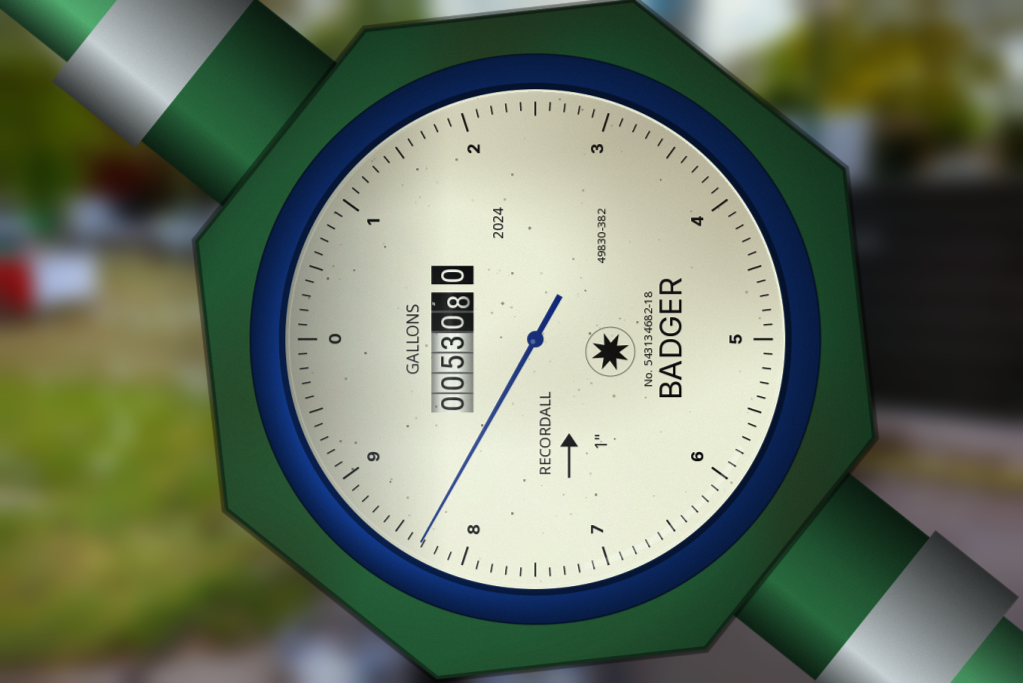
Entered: 53078.3 gal
